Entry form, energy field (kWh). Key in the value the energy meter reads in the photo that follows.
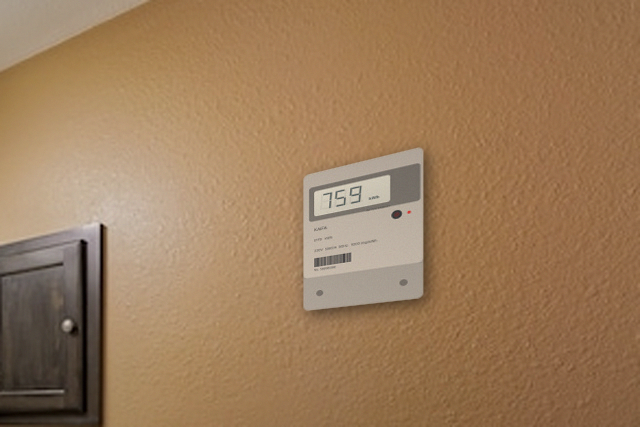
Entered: 759 kWh
